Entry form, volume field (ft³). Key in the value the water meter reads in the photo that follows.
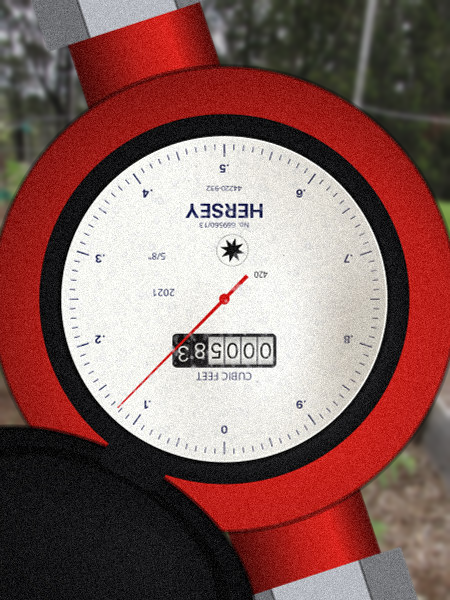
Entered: 583.12 ft³
